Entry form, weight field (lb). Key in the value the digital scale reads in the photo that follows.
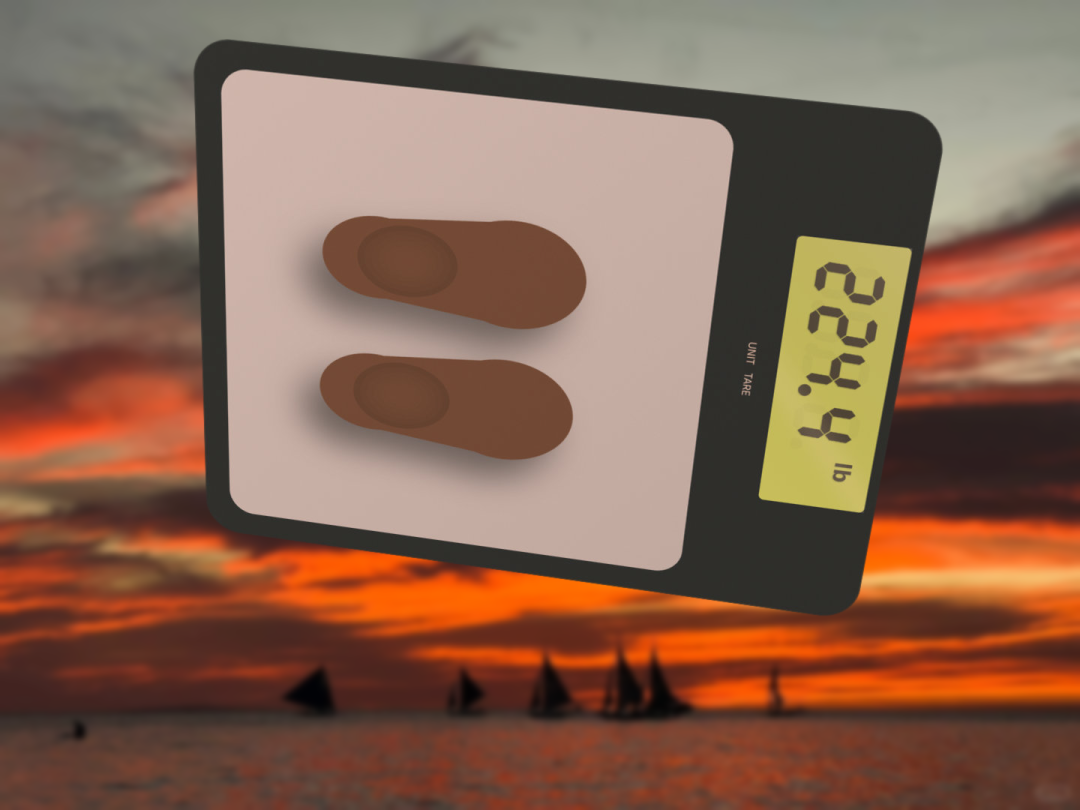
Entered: 224.4 lb
